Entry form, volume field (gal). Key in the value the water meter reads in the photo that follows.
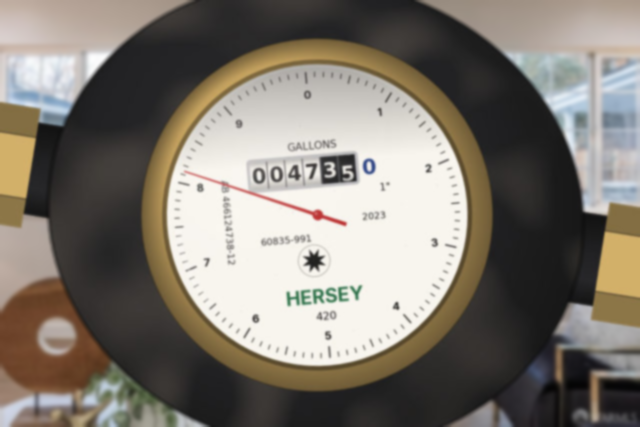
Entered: 47348.1 gal
